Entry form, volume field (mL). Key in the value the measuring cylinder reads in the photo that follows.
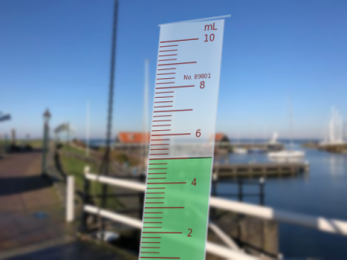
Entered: 5 mL
